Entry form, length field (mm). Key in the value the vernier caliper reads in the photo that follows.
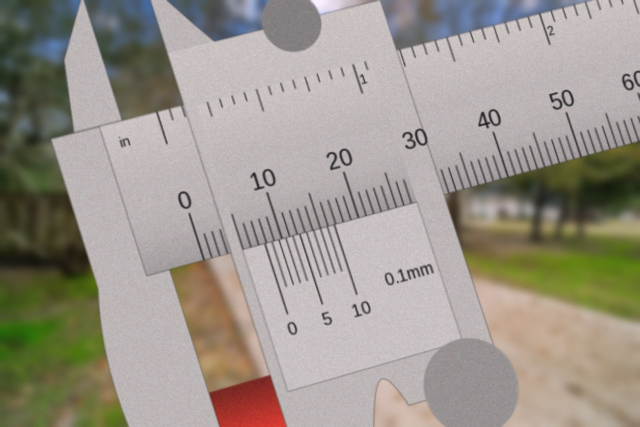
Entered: 7.8 mm
